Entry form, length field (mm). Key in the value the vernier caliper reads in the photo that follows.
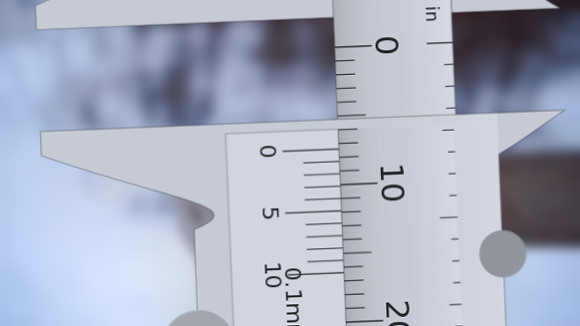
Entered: 7.4 mm
